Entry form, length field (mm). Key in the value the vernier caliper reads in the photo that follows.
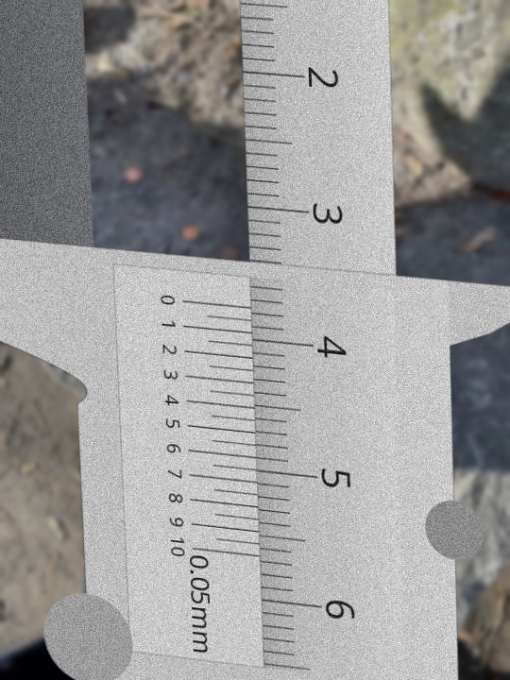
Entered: 37.6 mm
